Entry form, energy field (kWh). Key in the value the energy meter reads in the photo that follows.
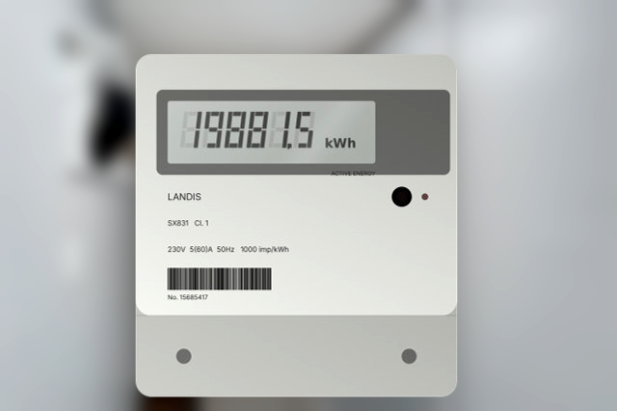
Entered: 19881.5 kWh
